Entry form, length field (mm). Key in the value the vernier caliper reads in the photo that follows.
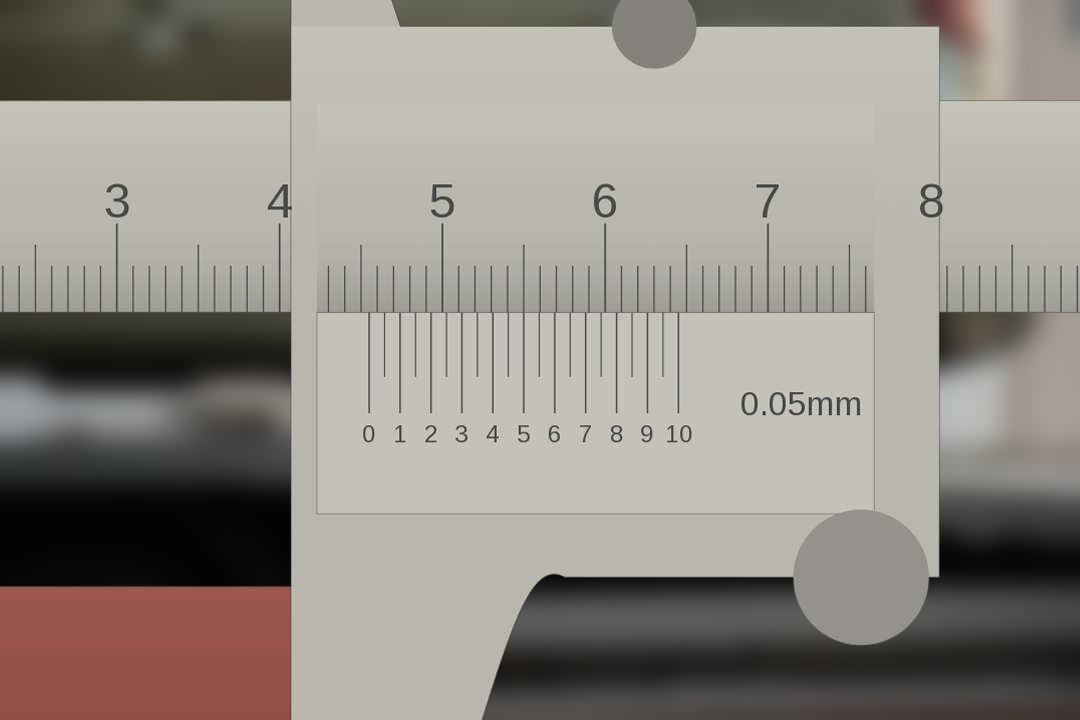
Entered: 45.5 mm
